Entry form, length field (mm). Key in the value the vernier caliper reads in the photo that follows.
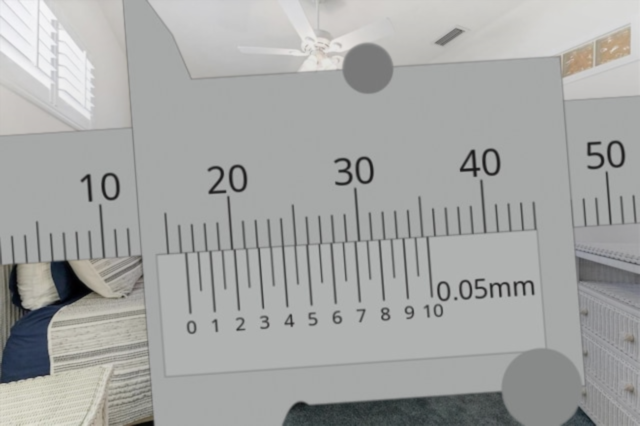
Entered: 16.4 mm
